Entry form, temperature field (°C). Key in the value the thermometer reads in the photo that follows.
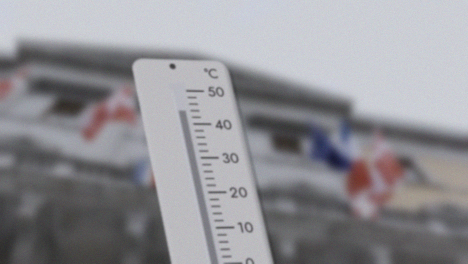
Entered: 44 °C
